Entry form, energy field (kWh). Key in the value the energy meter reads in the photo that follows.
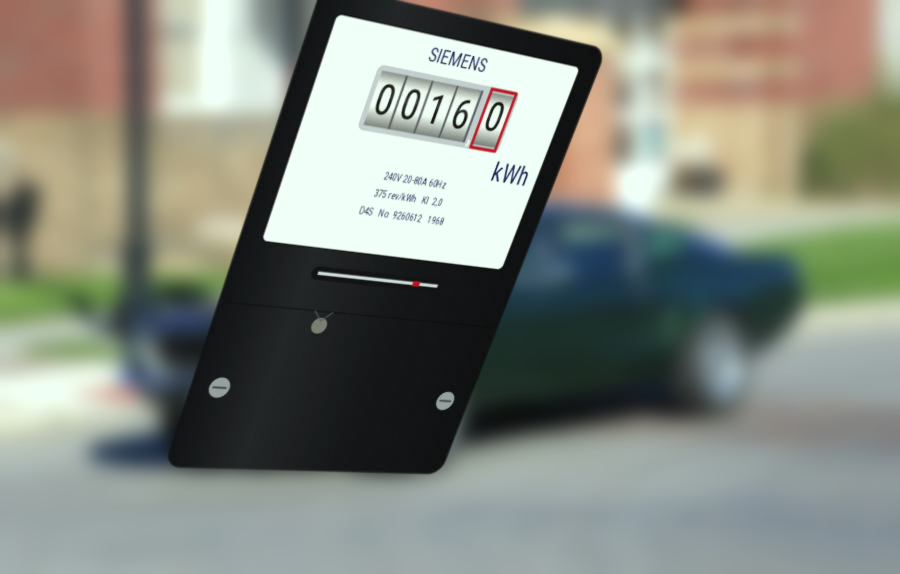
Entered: 16.0 kWh
